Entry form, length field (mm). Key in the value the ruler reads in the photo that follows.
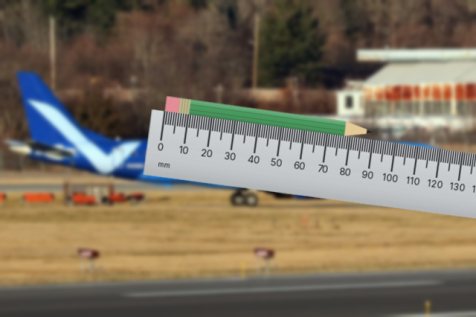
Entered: 90 mm
